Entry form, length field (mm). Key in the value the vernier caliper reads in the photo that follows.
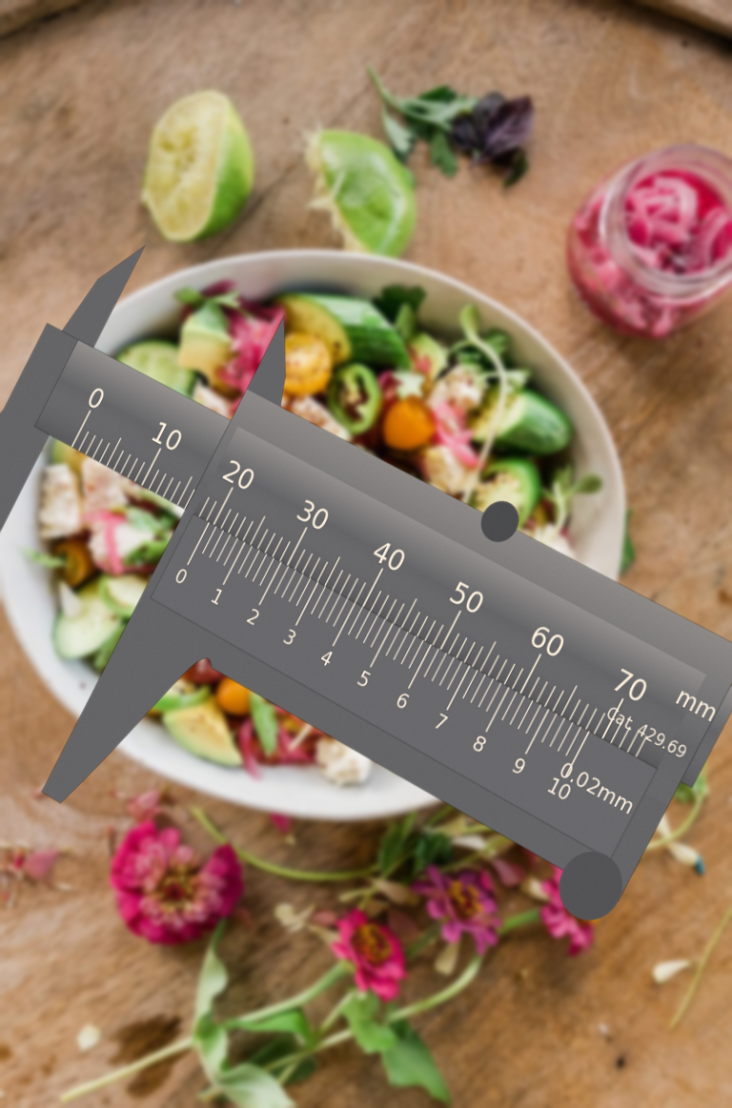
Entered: 19.4 mm
